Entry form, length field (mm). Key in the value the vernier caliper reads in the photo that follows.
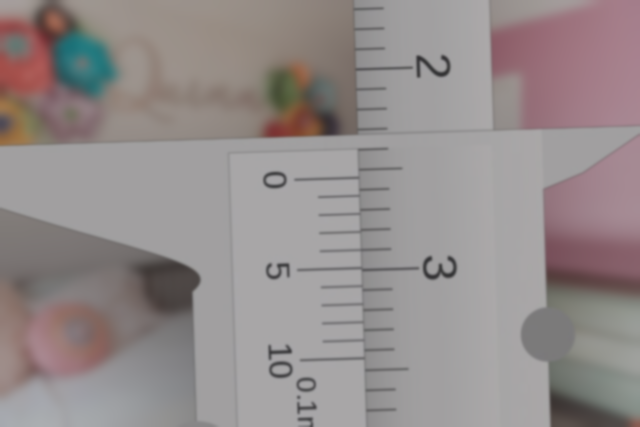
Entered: 25.4 mm
